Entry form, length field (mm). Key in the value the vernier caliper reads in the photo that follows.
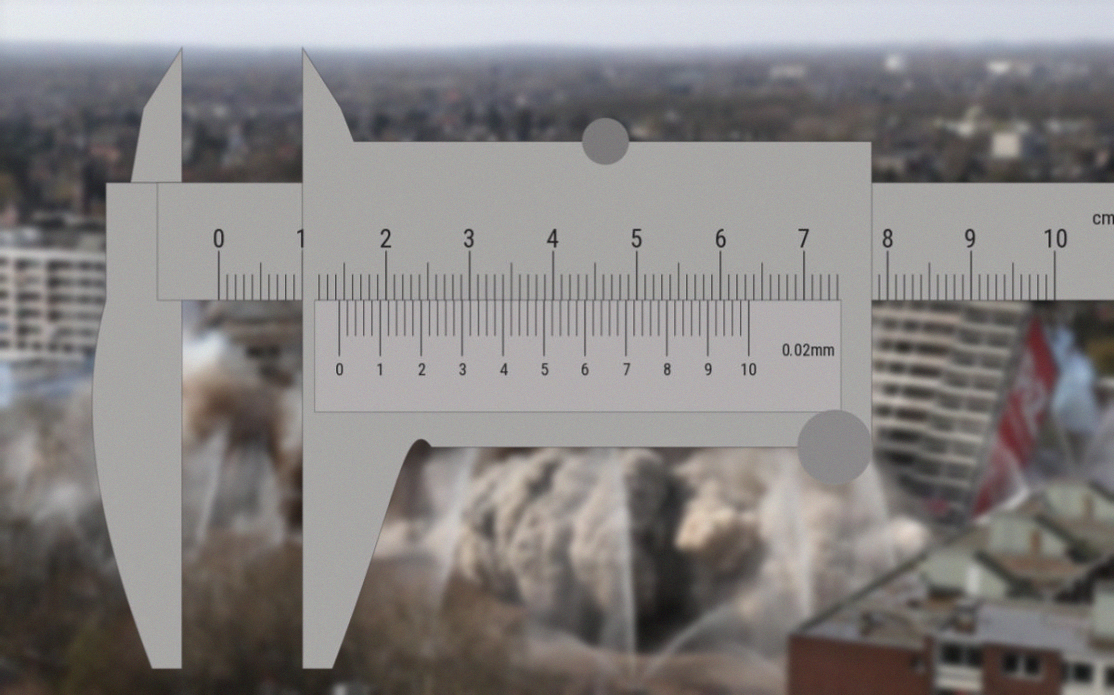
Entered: 14.4 mm
